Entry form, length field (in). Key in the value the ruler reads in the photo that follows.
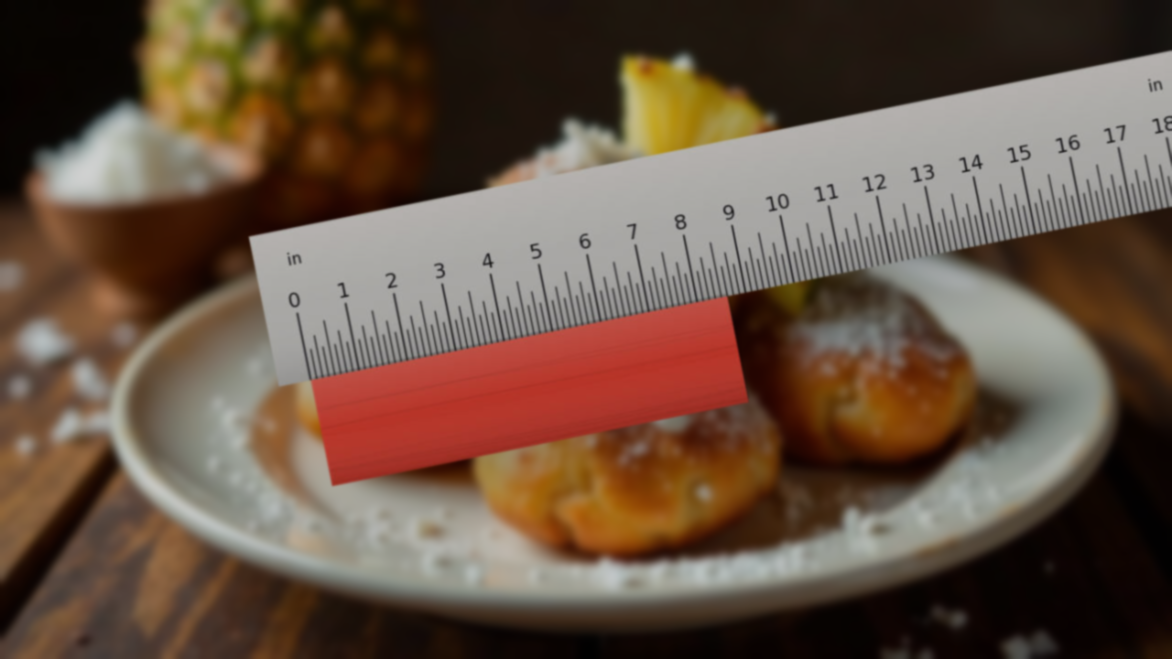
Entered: 8.625 in
